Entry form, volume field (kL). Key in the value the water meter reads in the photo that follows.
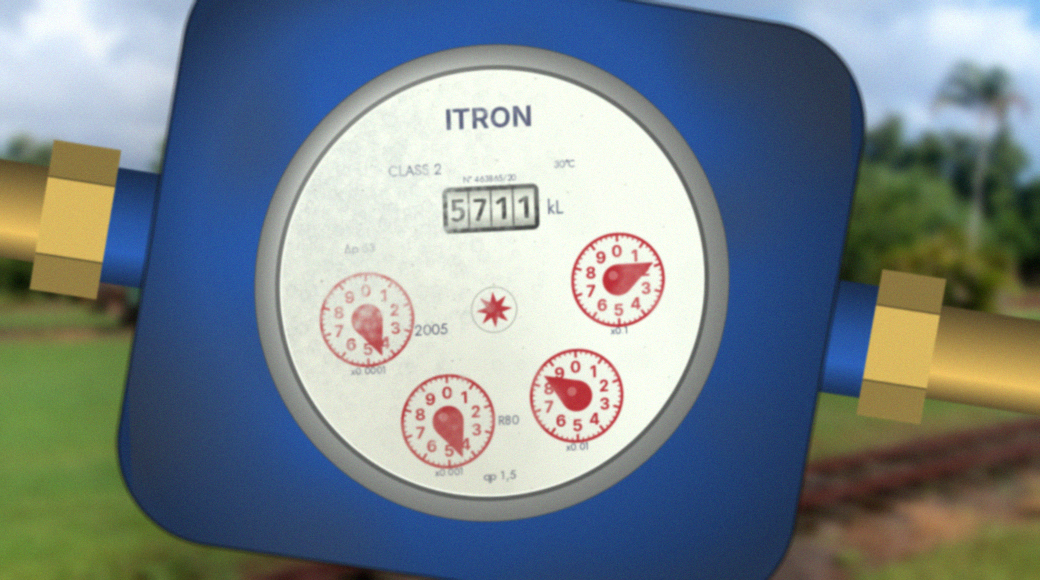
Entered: 5711.1844 kL
